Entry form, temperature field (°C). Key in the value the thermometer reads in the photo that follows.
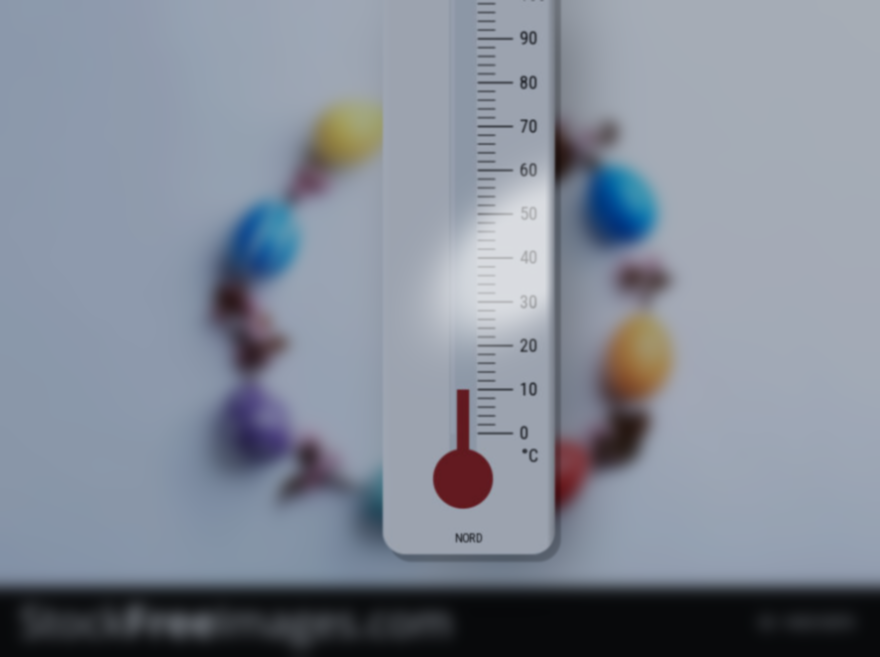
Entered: 10 °C
